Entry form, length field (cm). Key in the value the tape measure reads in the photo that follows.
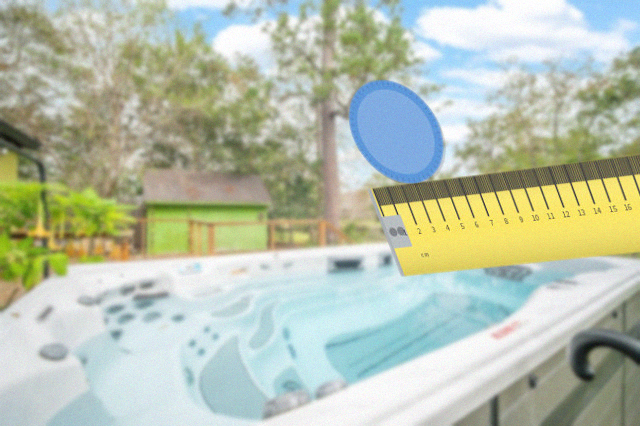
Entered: 6 cm
